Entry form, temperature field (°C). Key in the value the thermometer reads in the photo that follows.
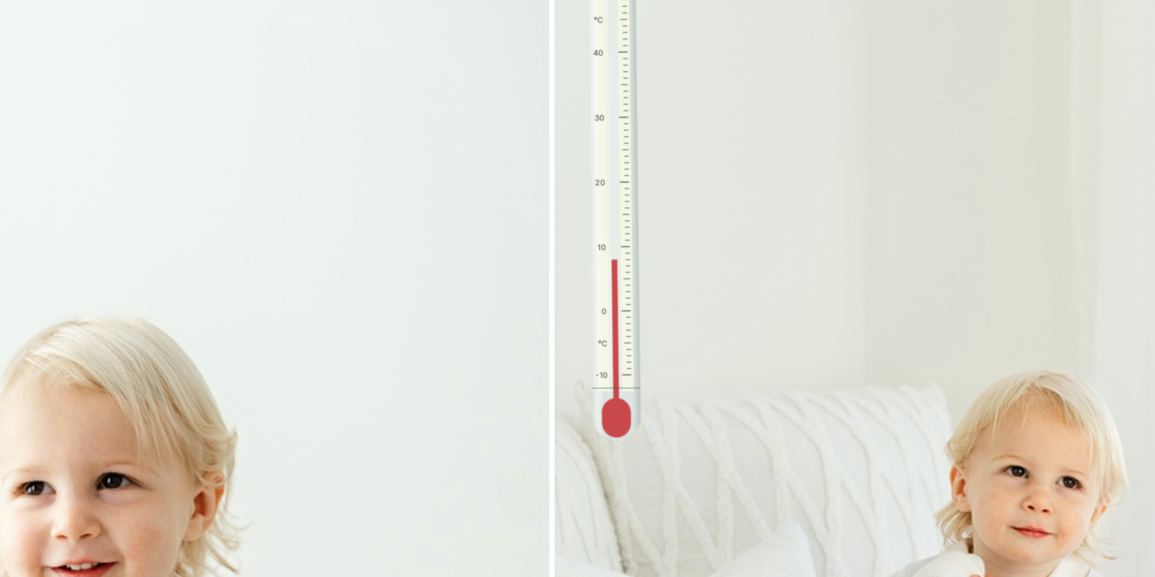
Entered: 8 °C
